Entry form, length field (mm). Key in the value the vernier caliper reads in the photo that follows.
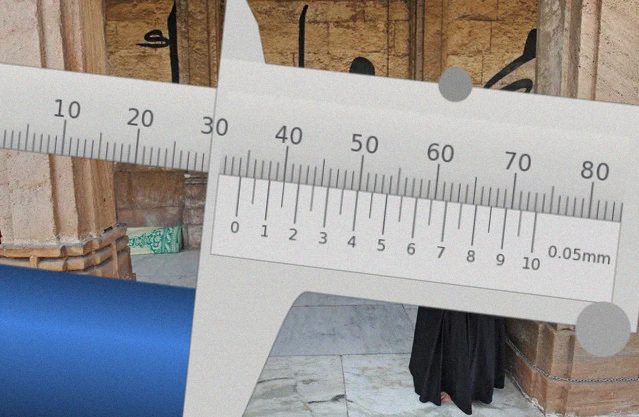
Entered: 34.2 mm
